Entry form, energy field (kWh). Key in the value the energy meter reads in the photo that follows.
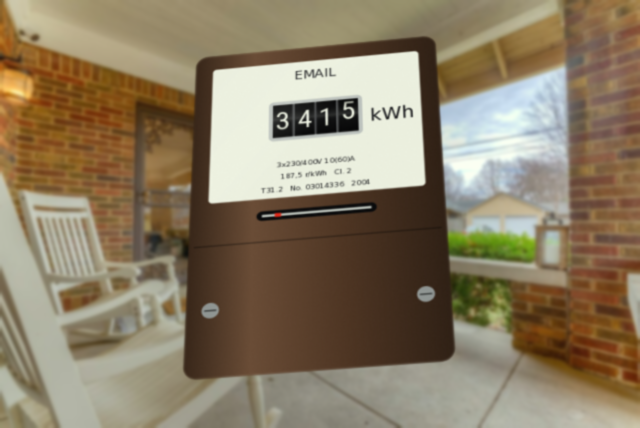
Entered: 3415 kWh
